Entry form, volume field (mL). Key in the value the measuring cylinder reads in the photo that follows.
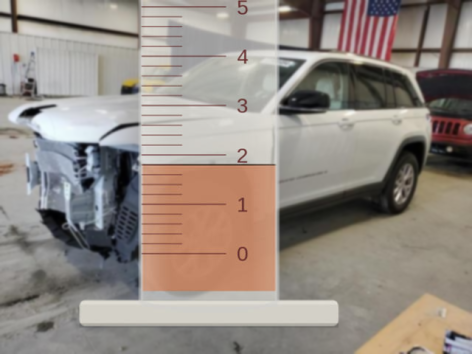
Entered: 1.8 mL
